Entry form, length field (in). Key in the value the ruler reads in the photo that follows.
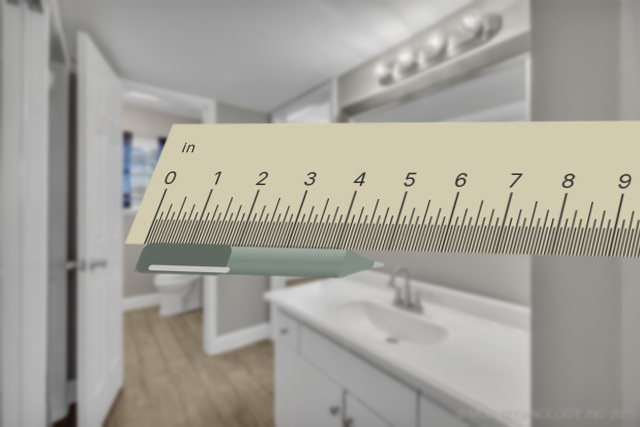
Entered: 5 in
